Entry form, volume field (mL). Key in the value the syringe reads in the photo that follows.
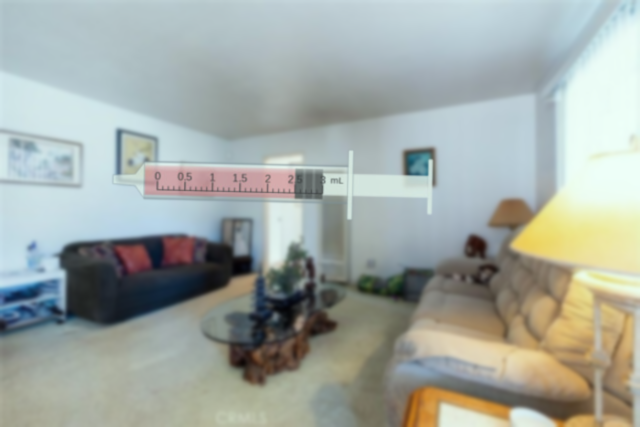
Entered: 2.5 mL
